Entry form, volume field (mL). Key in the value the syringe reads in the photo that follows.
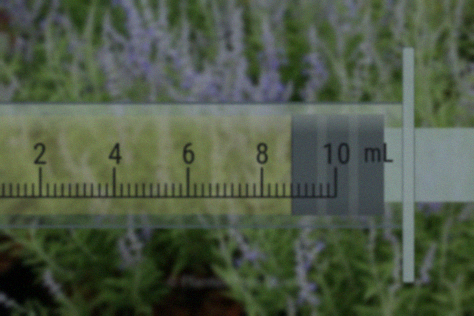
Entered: 8.8 mL
